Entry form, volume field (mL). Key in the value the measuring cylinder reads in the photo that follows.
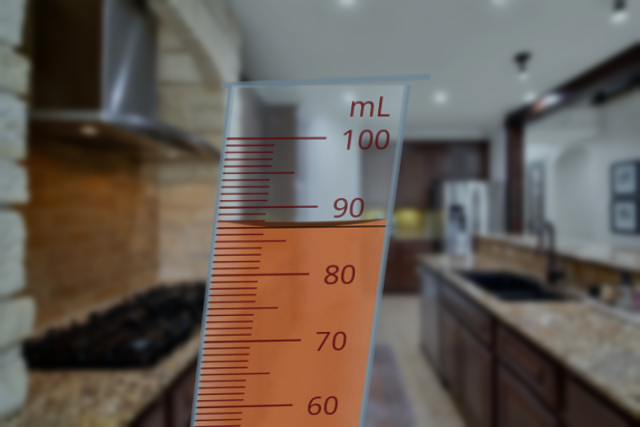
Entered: 87 mL
